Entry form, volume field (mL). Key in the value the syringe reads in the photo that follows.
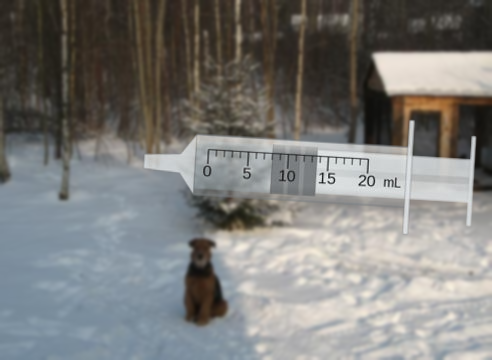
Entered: 8 mL
